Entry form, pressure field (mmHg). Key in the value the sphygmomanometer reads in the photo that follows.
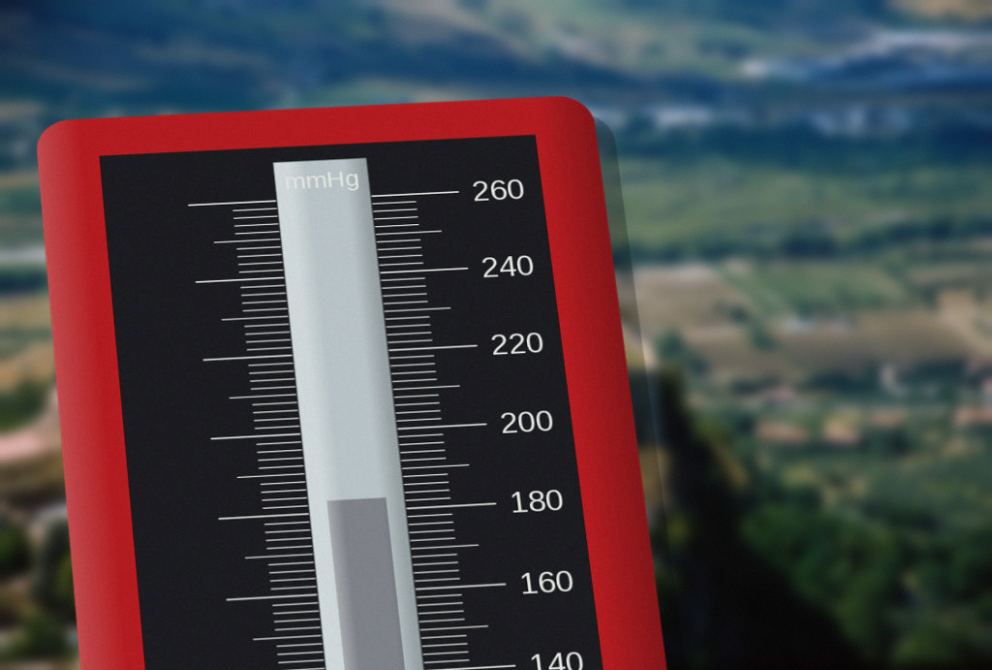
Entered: 183 mmHg
